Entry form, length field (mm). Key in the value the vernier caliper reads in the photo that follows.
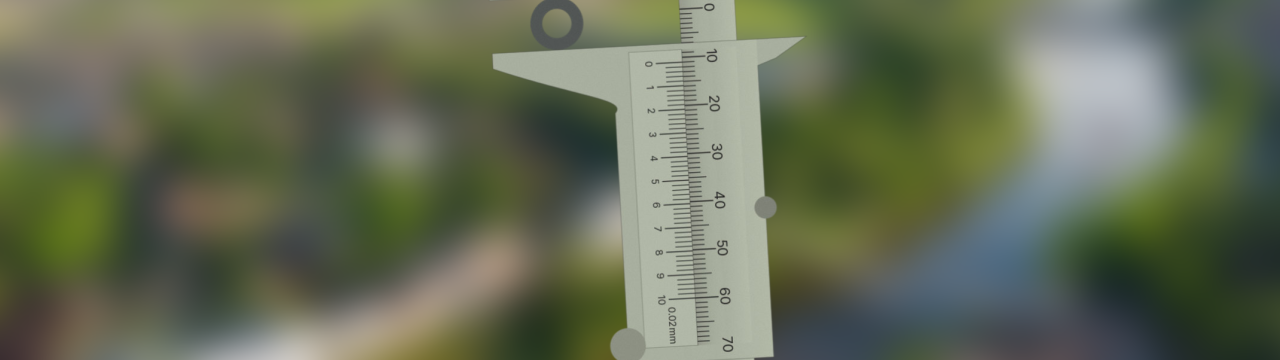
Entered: 11.0 mm
